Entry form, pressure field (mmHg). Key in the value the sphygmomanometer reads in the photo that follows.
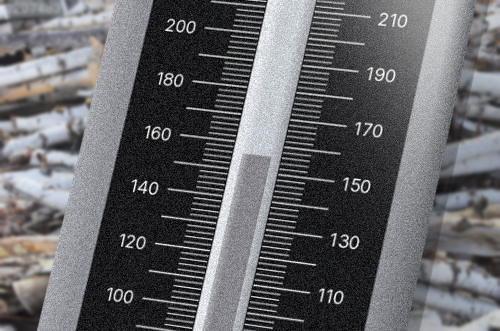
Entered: 156 mmHg
